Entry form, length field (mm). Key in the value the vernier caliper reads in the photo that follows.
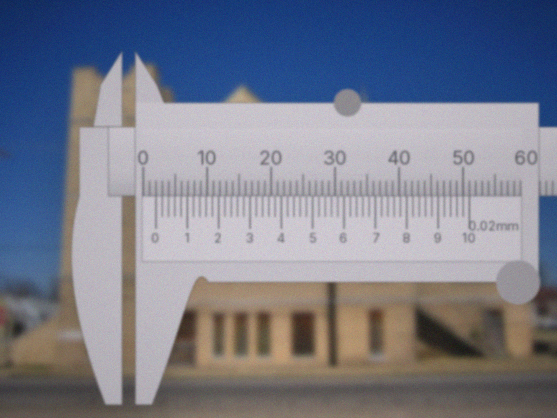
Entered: 2.0 mm
